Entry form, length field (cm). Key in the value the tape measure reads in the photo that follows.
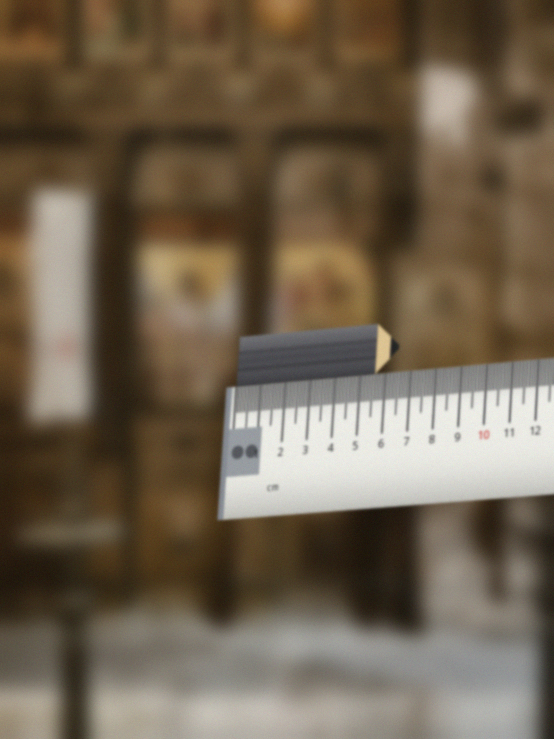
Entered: 6.5 cm
